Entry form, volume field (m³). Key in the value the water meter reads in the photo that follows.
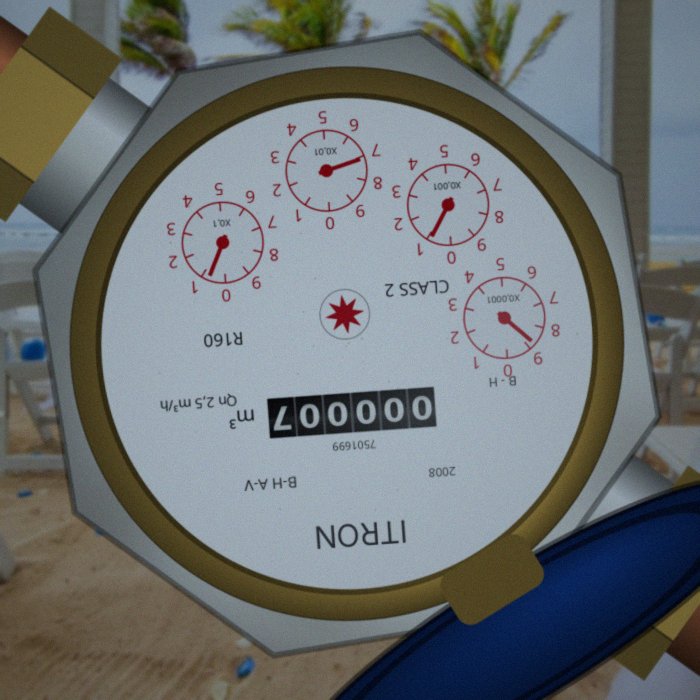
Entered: 7.0708 m³
